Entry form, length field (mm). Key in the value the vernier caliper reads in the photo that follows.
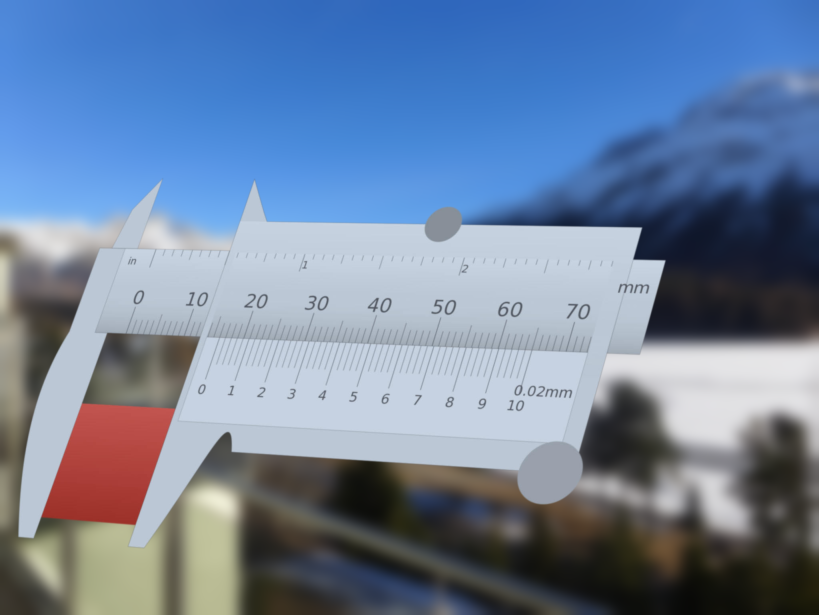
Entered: 16.0 mm
